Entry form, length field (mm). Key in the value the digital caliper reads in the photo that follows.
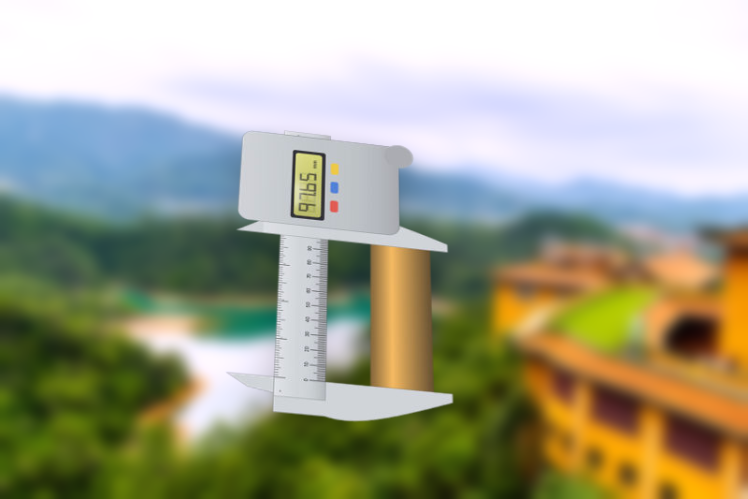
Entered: 97.65 mm
